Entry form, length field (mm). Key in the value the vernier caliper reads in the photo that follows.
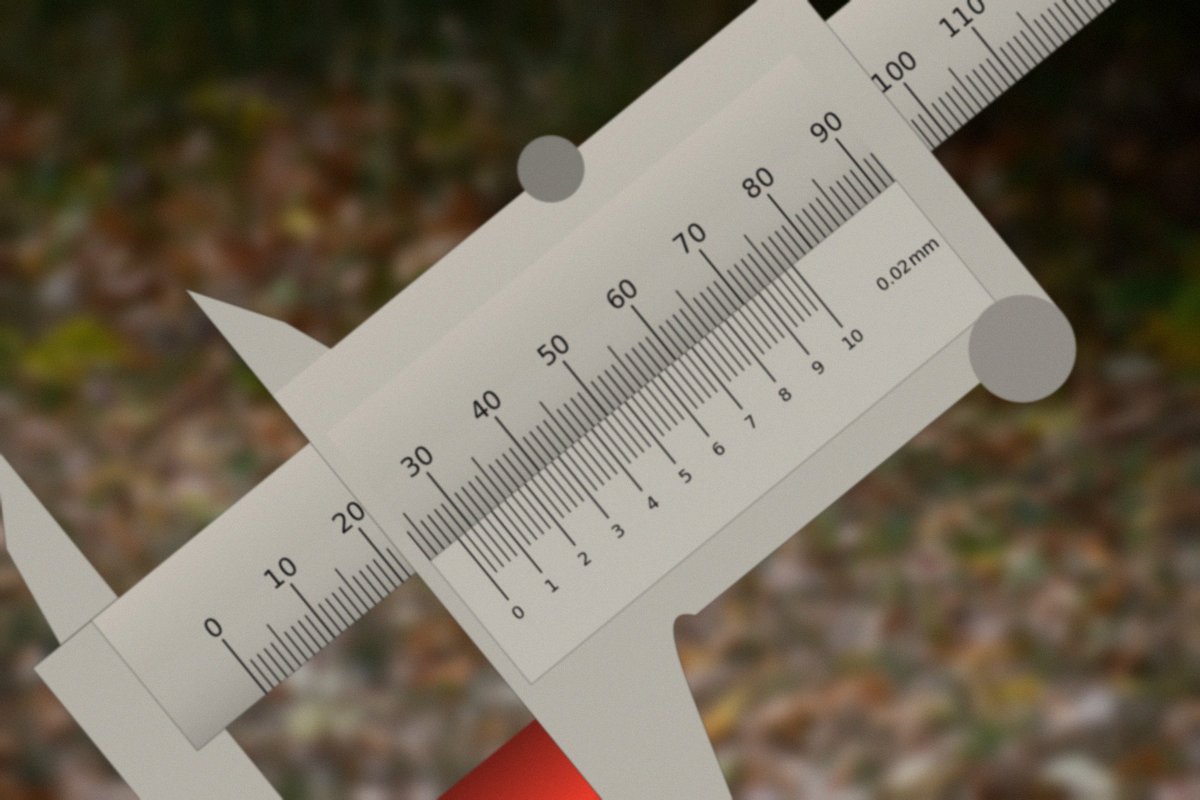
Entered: 28.0 mm
